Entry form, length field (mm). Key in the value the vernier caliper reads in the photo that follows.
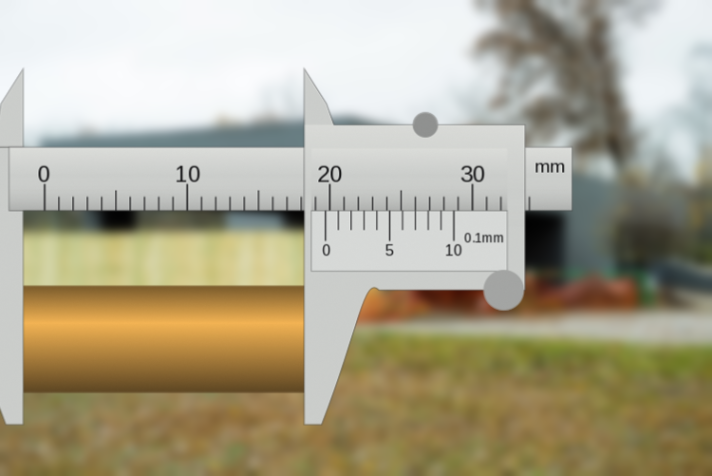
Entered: 19.7 mm
